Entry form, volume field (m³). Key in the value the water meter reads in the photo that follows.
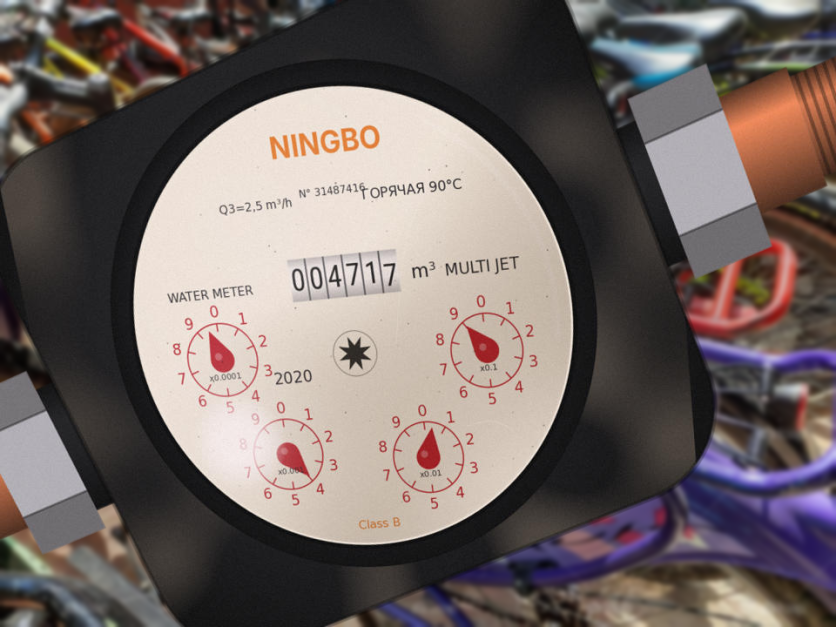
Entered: 4716.9039 m³
